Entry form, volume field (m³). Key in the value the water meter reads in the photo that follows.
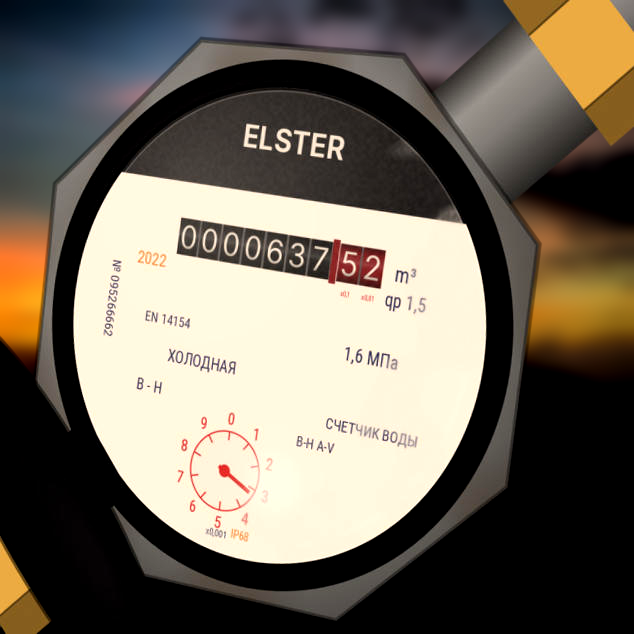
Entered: 637.523 m³
